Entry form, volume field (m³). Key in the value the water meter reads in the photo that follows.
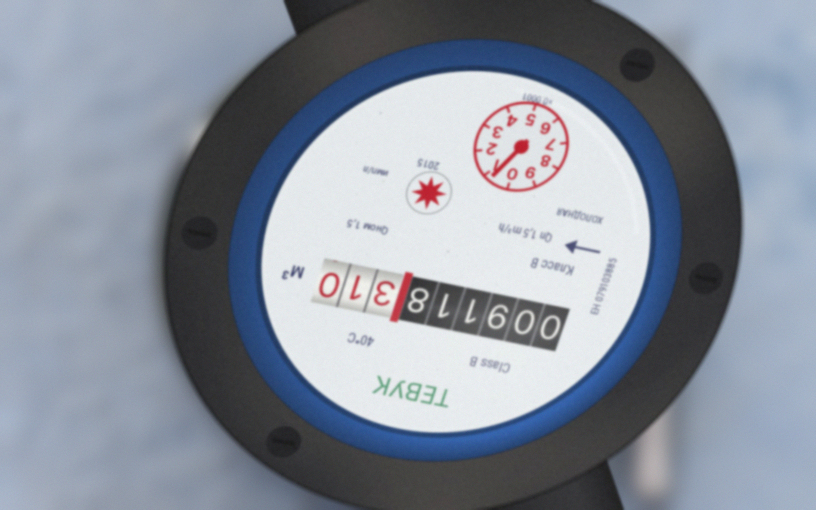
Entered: 9118.3100 m³
